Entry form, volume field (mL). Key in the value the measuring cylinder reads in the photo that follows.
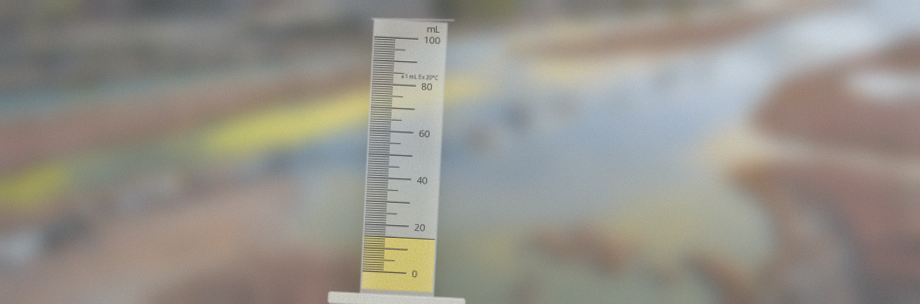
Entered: 15 mL
